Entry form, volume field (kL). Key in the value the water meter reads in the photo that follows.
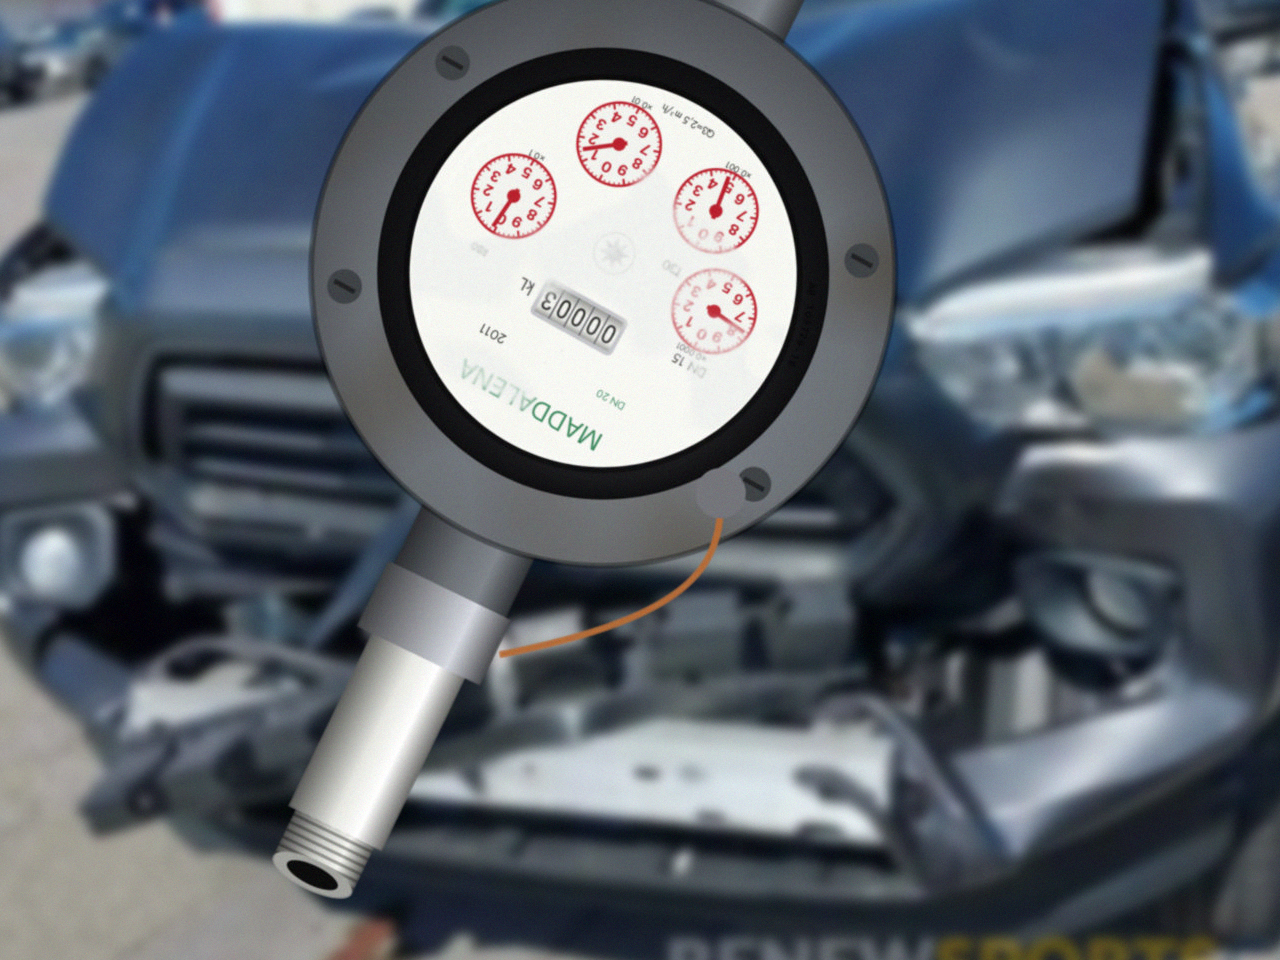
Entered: 3.0147 kL
